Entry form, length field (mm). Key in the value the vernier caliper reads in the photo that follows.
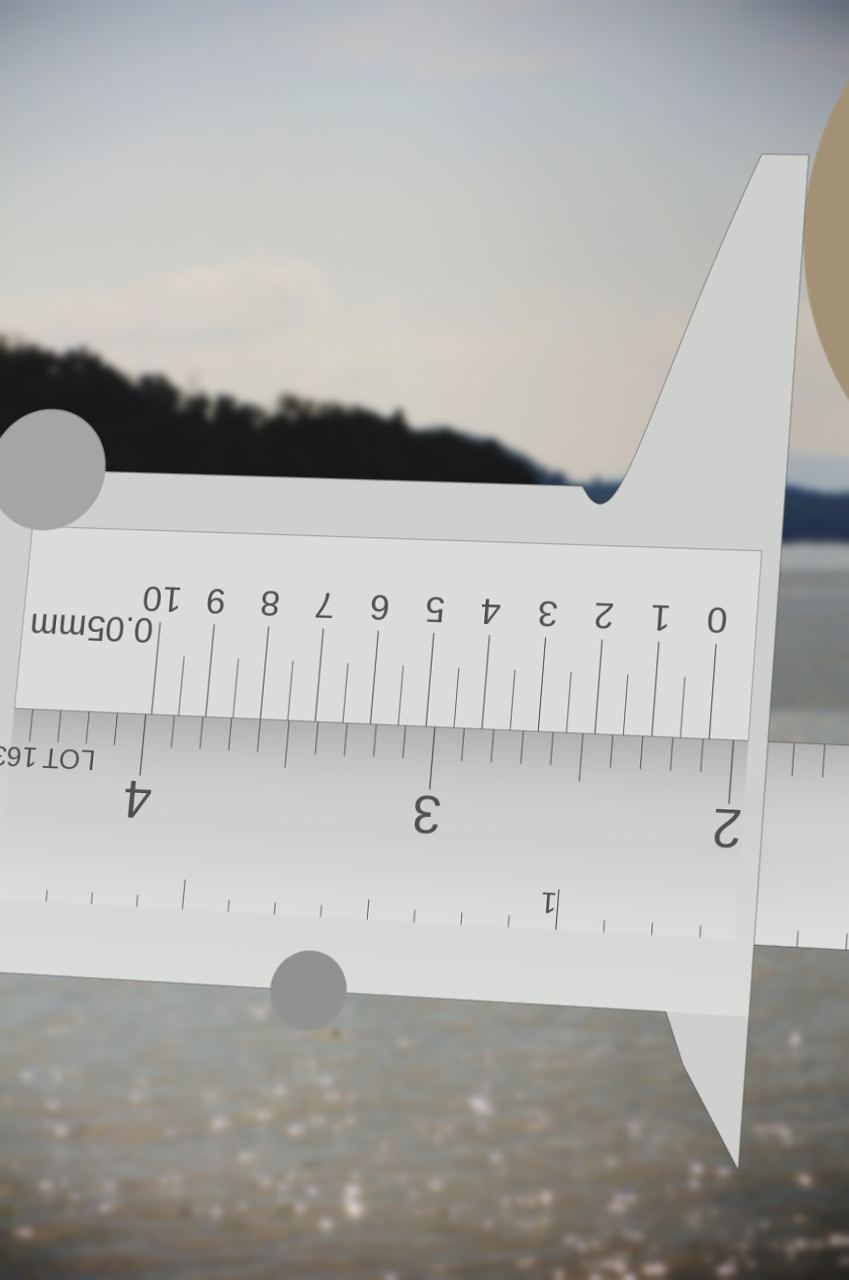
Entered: 20.80 mm
